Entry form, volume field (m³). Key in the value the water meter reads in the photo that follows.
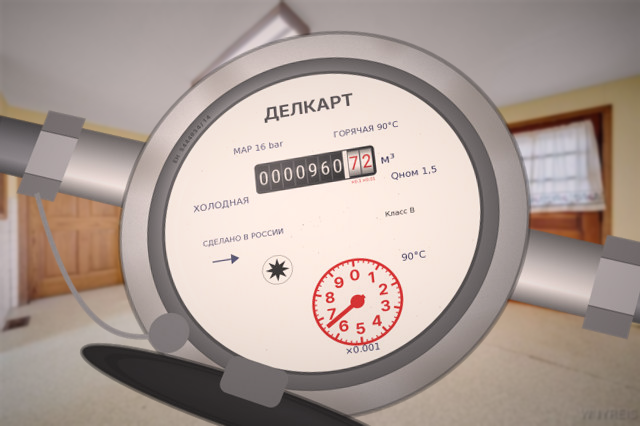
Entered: 960.726 m³
